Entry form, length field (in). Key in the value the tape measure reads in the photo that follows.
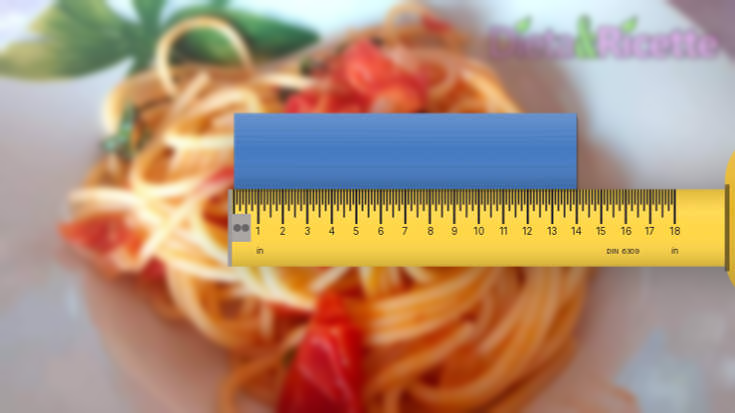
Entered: 14 in
